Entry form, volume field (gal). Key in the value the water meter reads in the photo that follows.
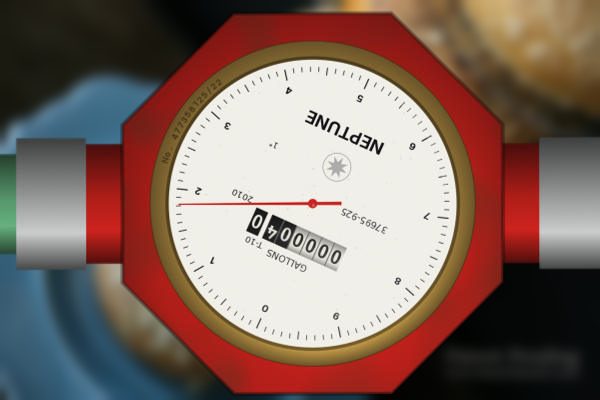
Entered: 41.8 gal
